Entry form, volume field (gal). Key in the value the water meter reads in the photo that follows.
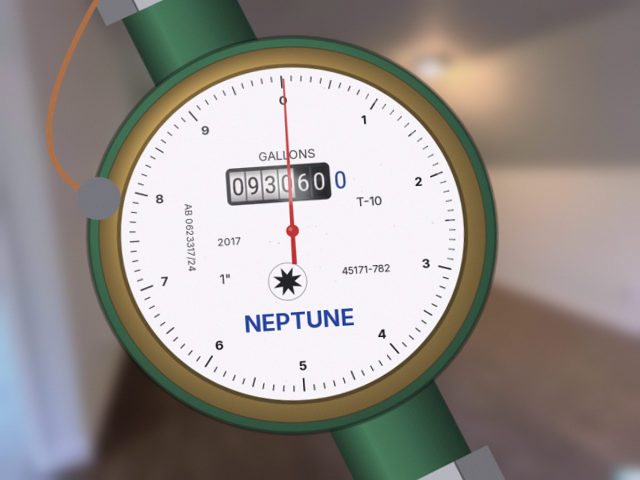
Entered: 930600.0 gal
